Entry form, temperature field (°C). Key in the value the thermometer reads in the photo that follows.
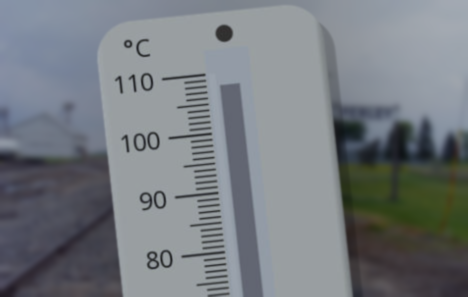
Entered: 108 °C
